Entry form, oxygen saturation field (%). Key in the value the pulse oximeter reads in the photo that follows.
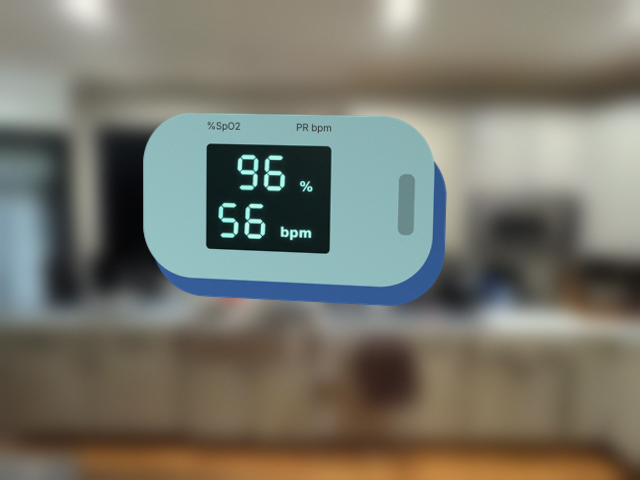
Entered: 96 %
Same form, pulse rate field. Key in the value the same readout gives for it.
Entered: 56 bpm
